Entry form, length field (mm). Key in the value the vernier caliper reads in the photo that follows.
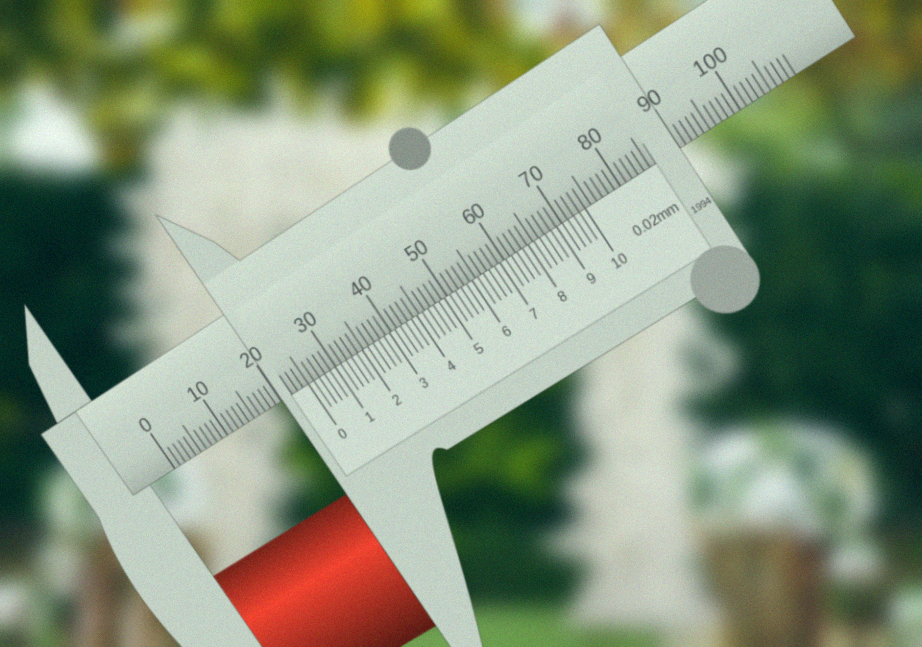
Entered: 25.0 mm
